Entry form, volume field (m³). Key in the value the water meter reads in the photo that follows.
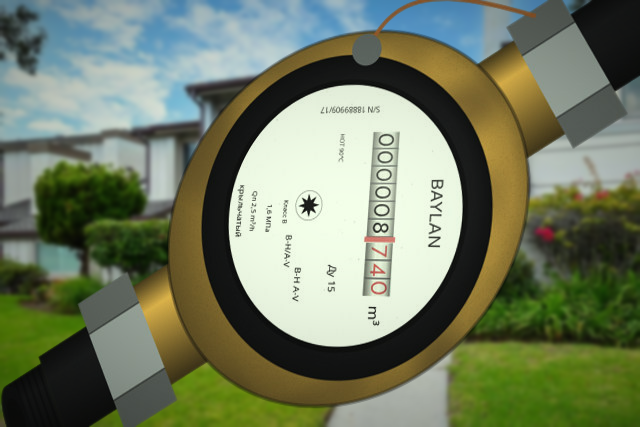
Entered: 8.740 m³
